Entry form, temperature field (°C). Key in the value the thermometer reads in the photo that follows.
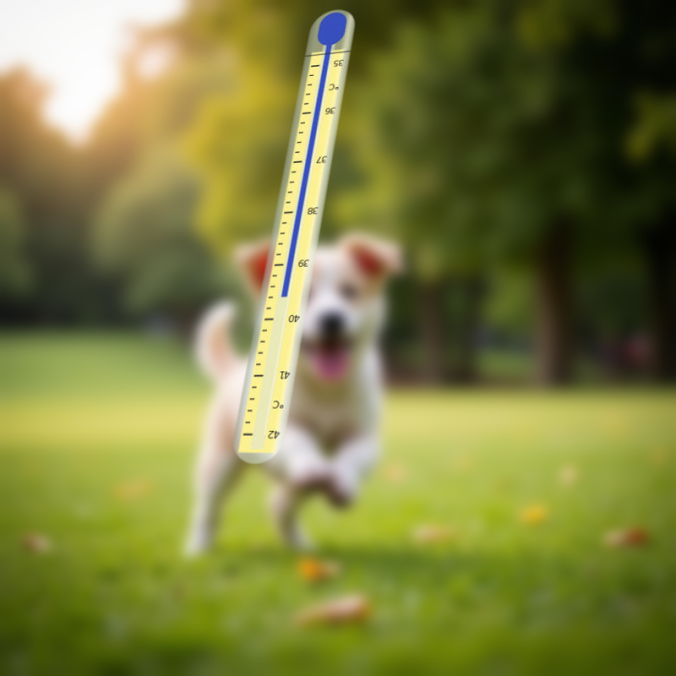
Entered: 39.6 °C
